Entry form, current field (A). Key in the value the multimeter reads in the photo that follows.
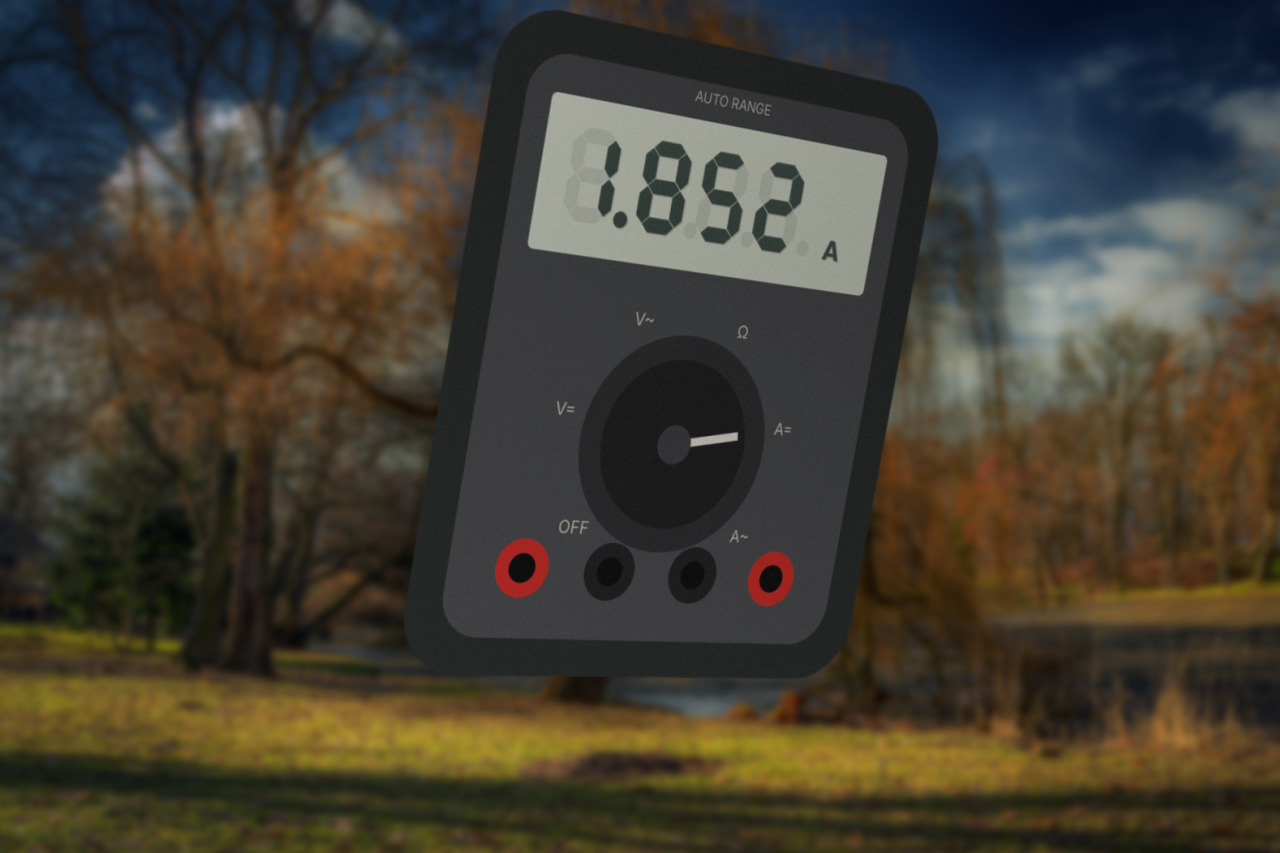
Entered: 1.852 A
